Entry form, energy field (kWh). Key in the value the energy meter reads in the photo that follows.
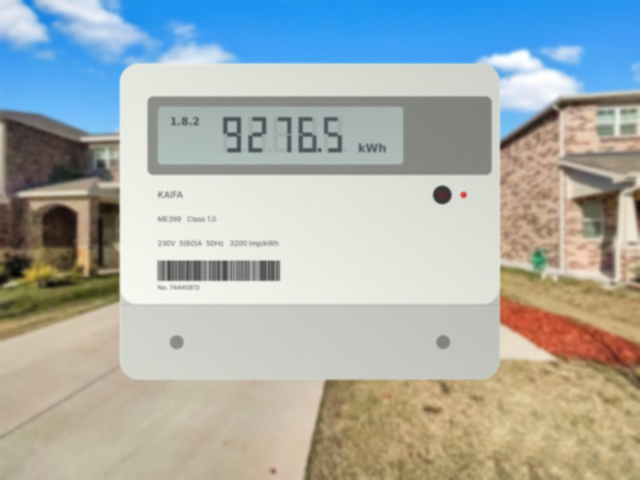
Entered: 9276.5 kWh
